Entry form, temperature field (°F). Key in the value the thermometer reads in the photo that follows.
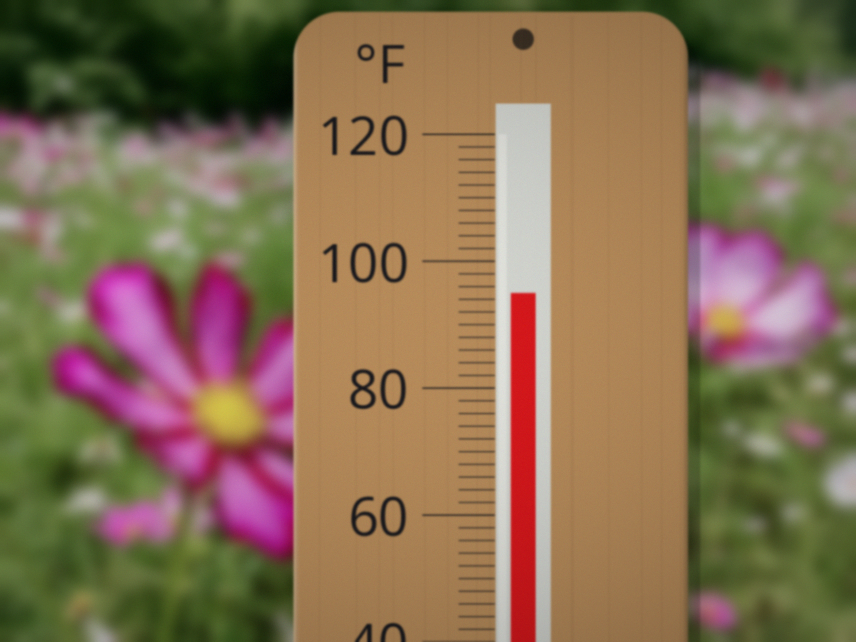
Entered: 95 °F
